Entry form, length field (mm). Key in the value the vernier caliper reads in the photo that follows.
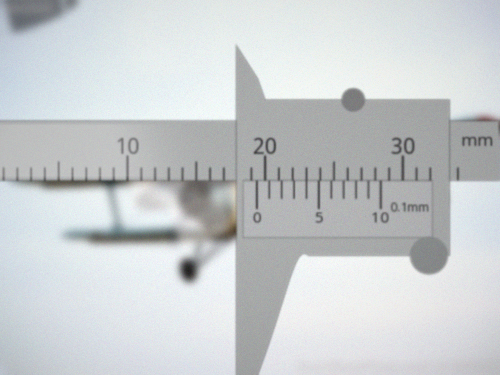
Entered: 19.4 mm
